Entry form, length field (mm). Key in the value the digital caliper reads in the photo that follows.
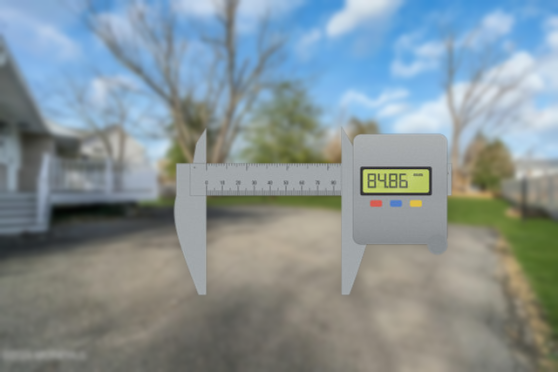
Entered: 84.86 mm
